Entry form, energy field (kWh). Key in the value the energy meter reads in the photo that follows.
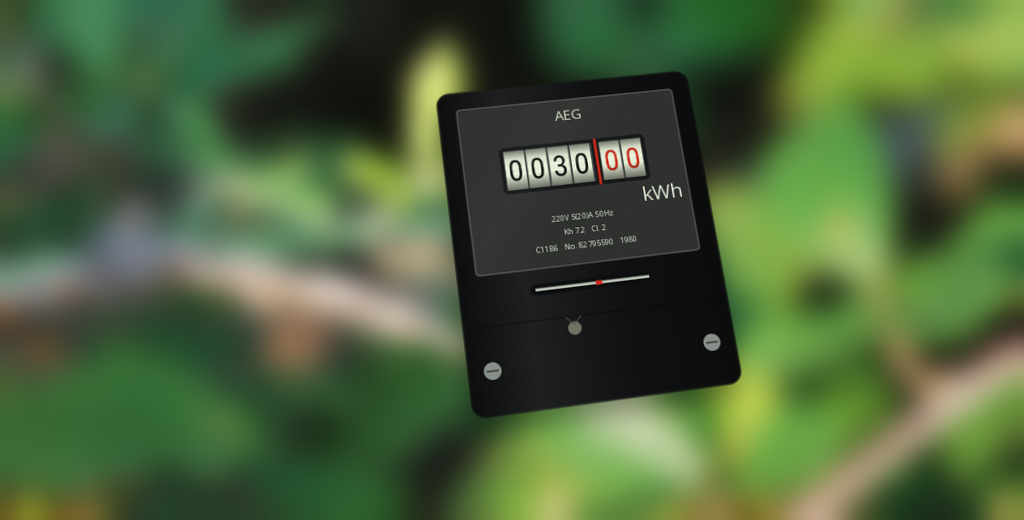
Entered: 30.00 kWh
